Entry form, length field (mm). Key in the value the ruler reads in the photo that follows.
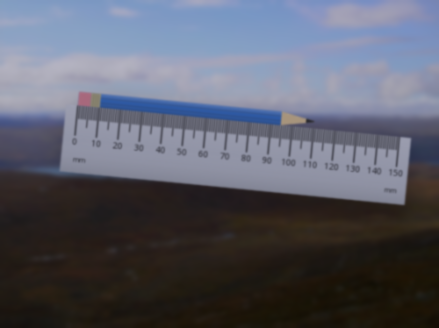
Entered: 110 mm
